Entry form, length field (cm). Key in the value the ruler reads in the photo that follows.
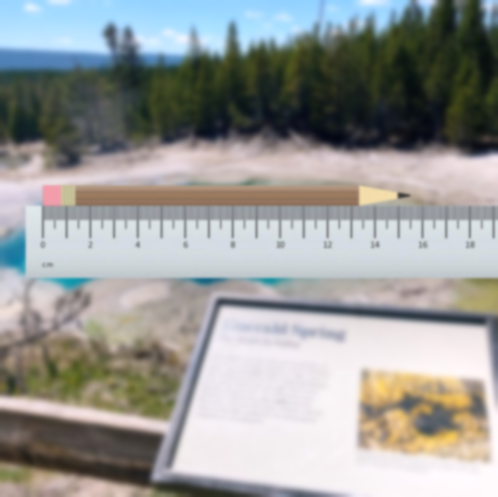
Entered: 15.5 cm
